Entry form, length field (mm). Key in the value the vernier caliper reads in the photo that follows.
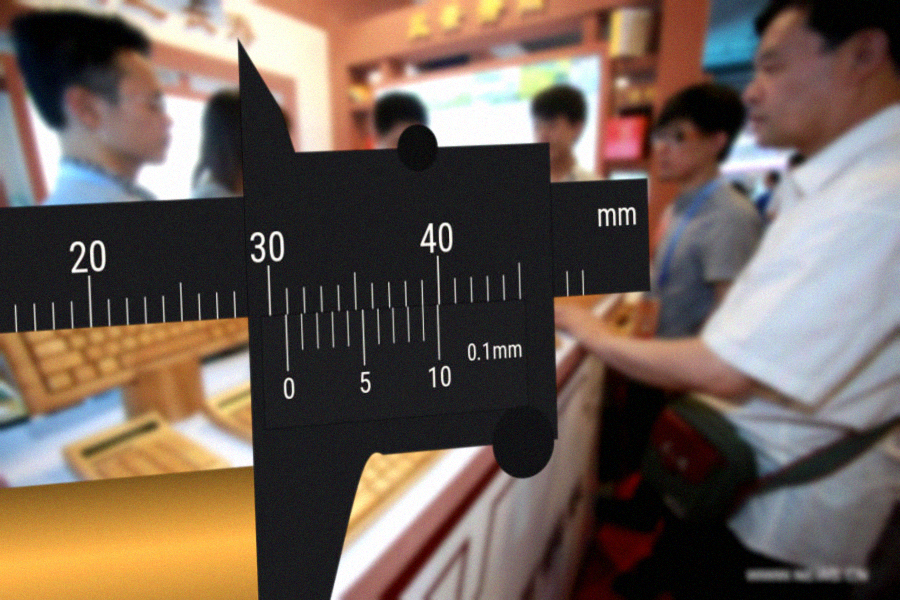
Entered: 30.9 mm
